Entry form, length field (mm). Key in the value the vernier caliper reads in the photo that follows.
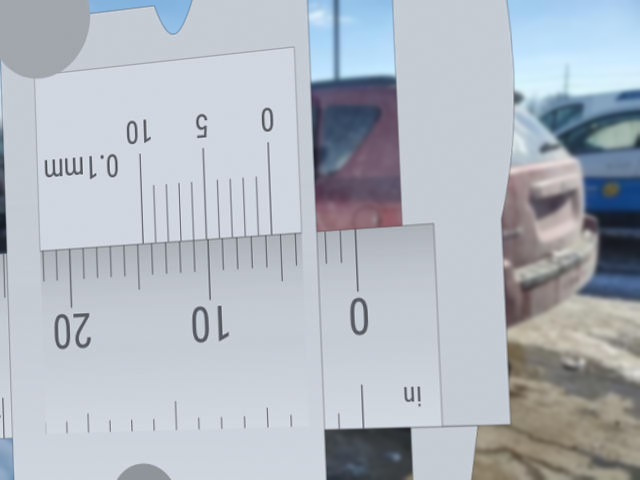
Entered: 5.6 mm
